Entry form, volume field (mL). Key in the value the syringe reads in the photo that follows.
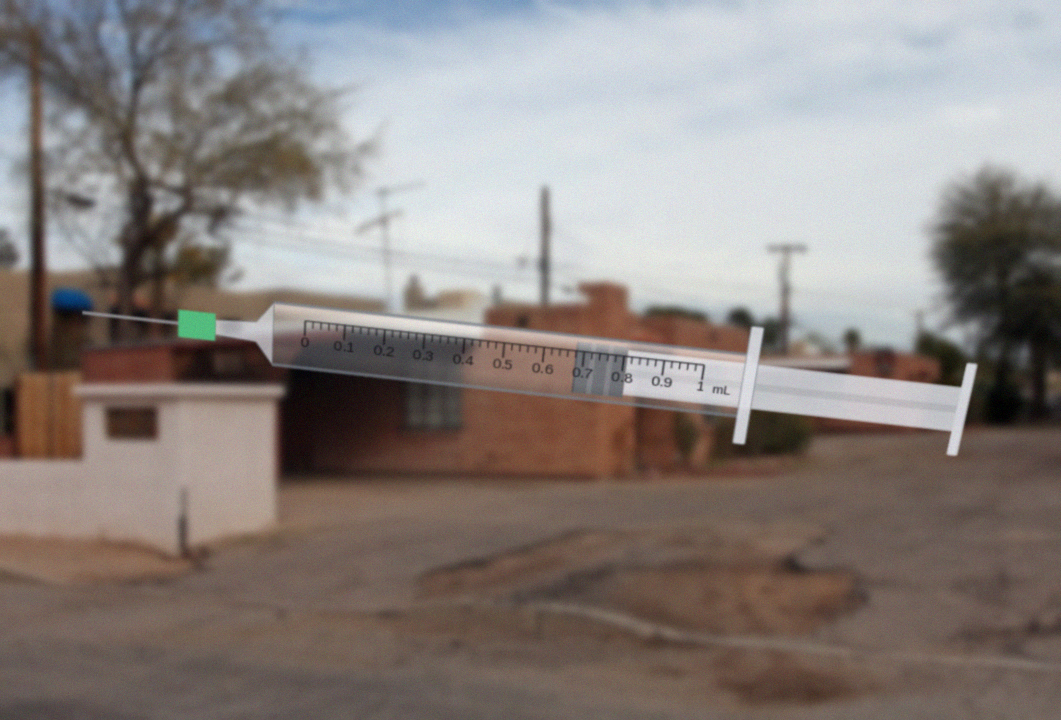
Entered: 0.68 mL
